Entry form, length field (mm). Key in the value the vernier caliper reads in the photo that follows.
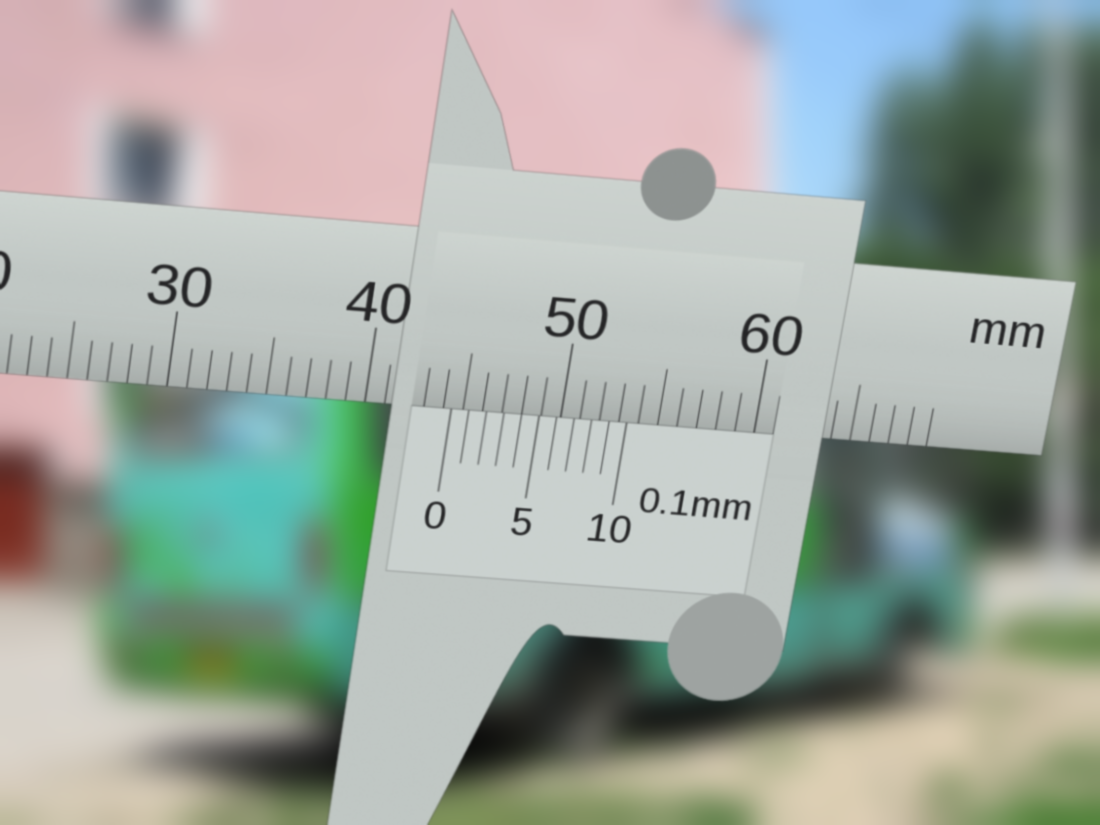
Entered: 44.4 mm
